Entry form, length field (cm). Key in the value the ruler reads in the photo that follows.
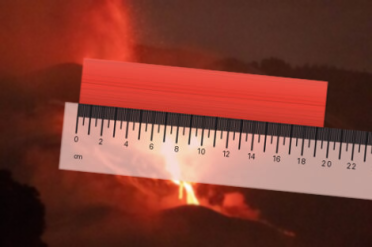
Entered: 19.5 cm
